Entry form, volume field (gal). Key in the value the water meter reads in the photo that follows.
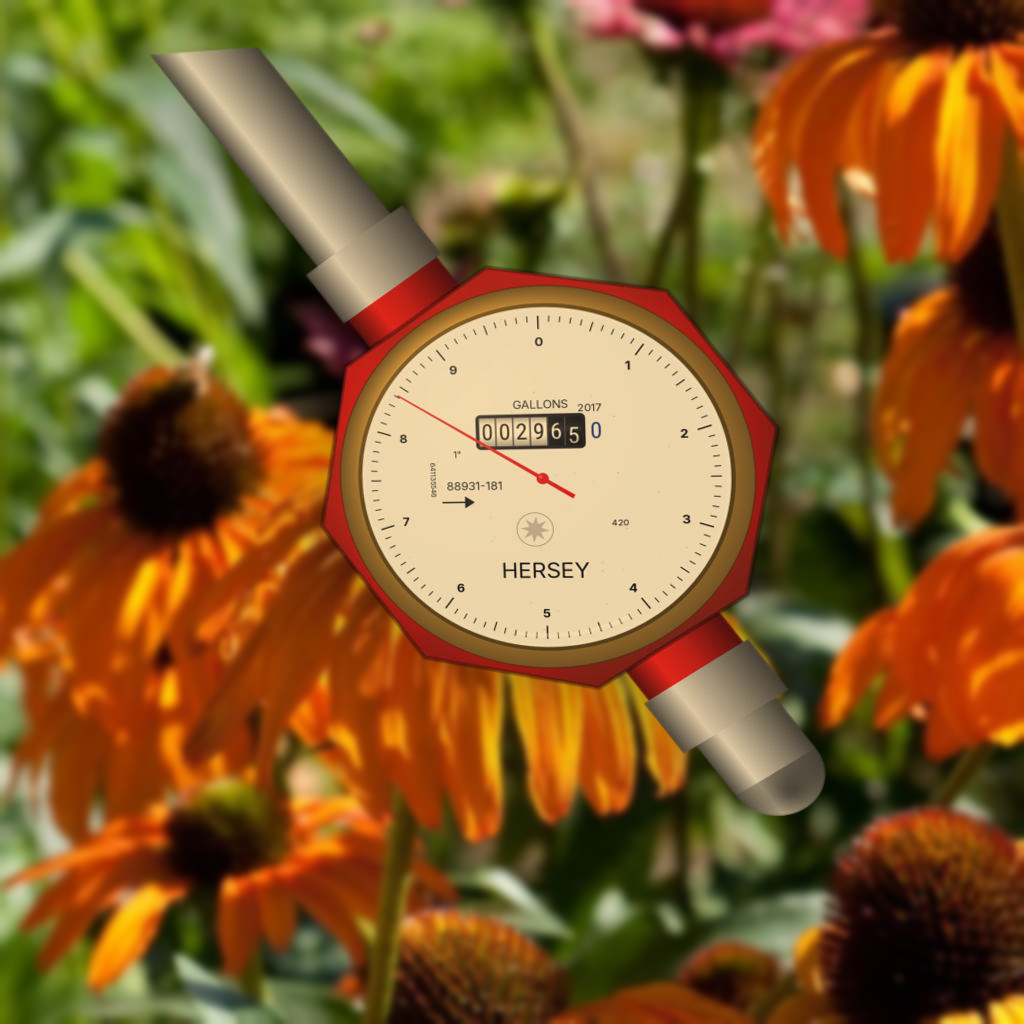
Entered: 29648.4 gal
